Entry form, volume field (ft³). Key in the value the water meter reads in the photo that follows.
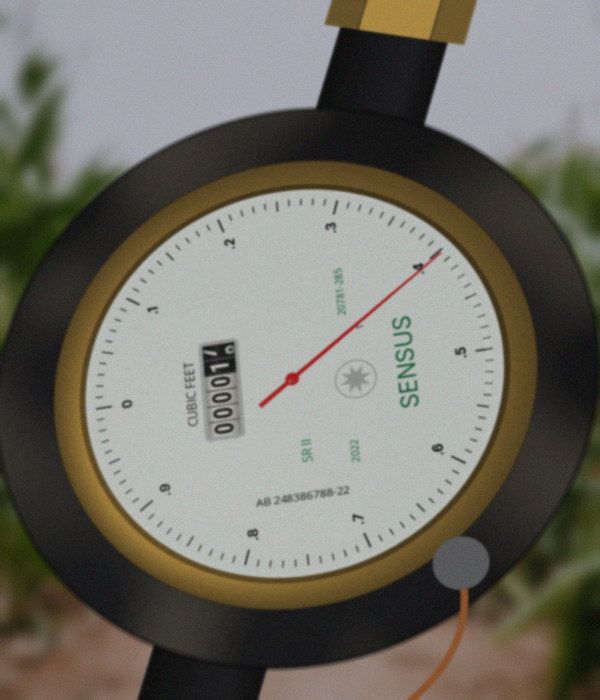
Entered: 17.40 ft³
